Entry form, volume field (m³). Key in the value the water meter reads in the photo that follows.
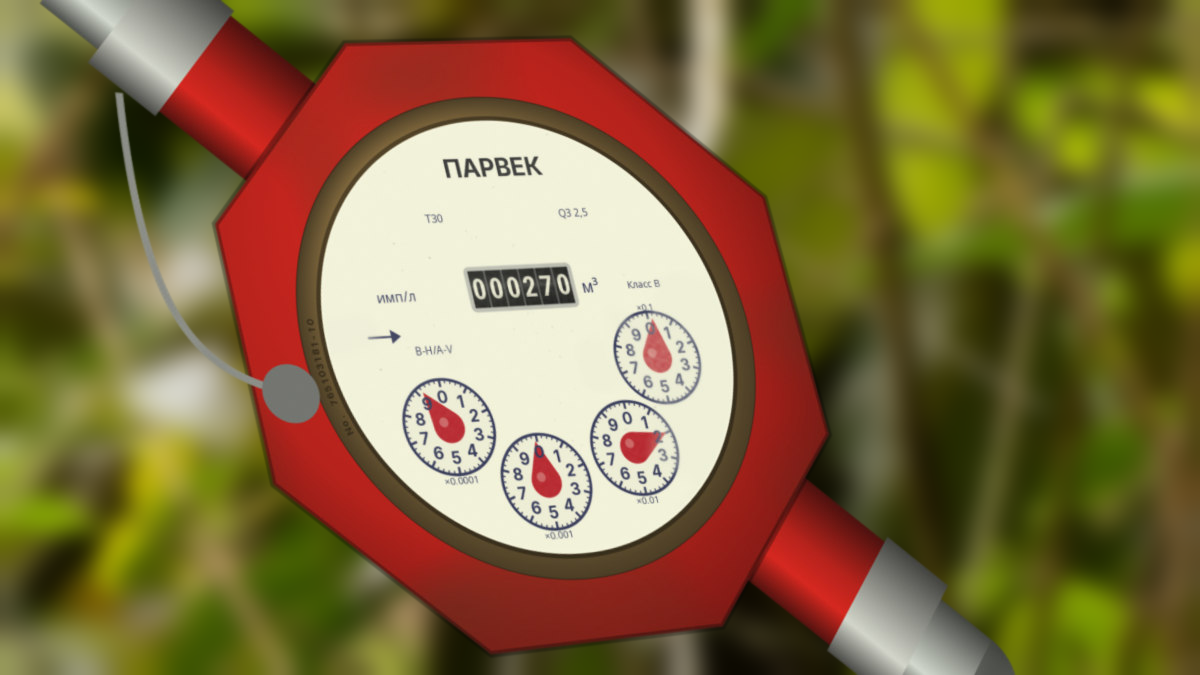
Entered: 270.0199 m³
